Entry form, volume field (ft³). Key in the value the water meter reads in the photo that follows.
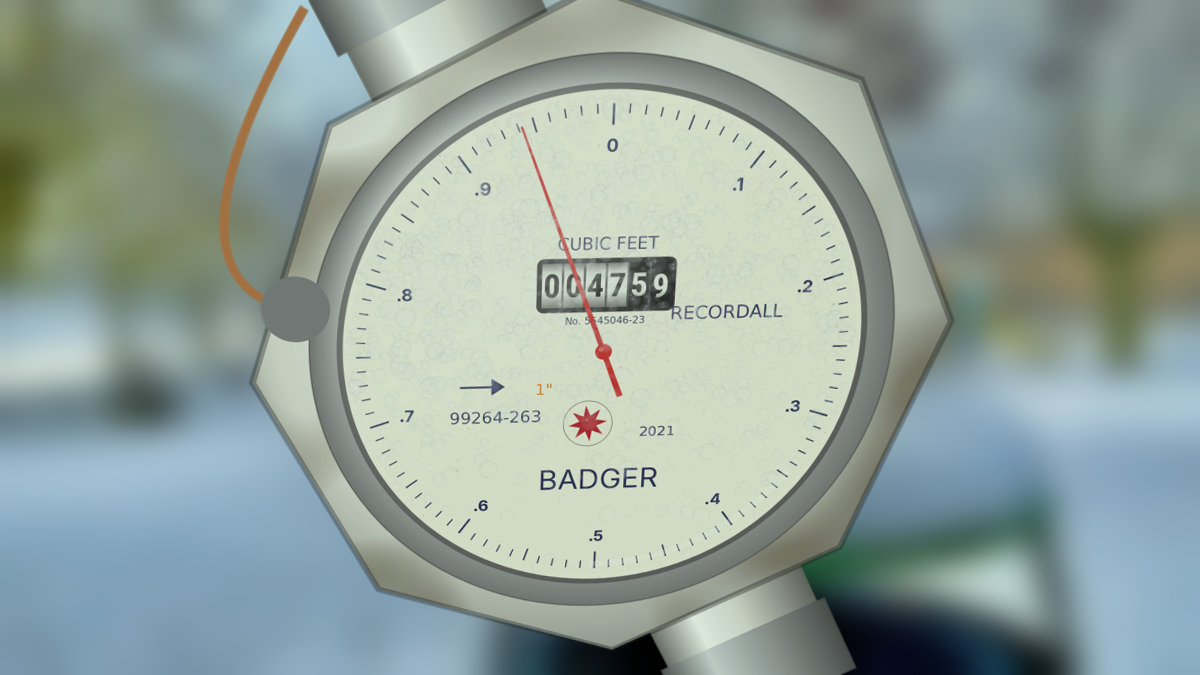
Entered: 4758.94 ft³
